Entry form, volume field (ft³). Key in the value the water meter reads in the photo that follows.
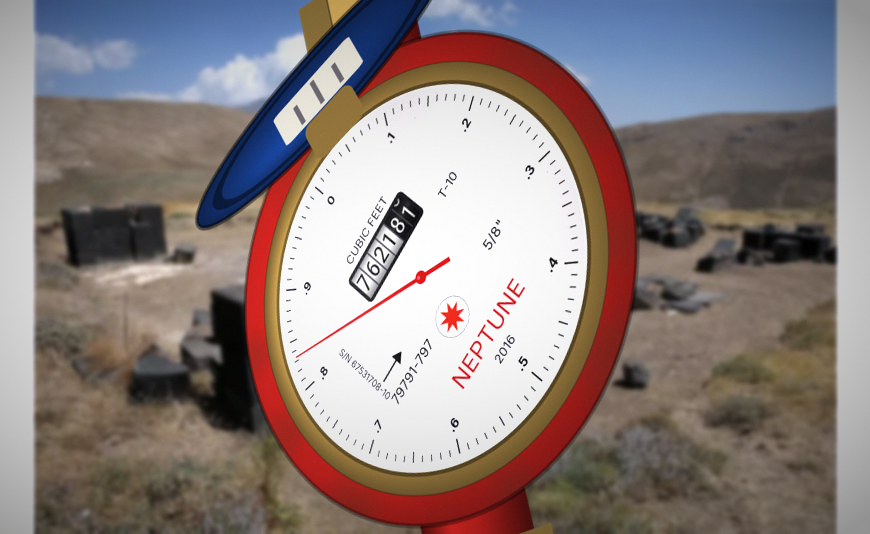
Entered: 762180.83 ft³
